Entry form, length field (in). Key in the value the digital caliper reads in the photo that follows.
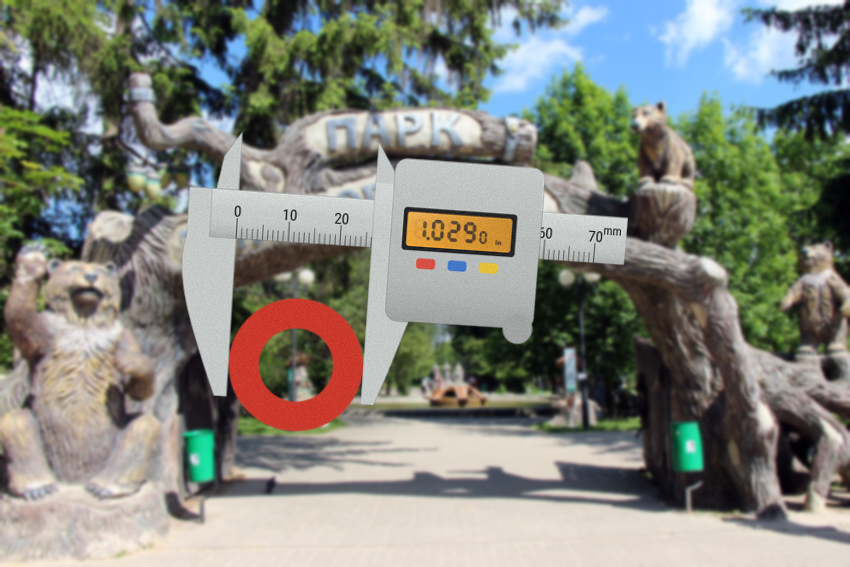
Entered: 1.0290 in
